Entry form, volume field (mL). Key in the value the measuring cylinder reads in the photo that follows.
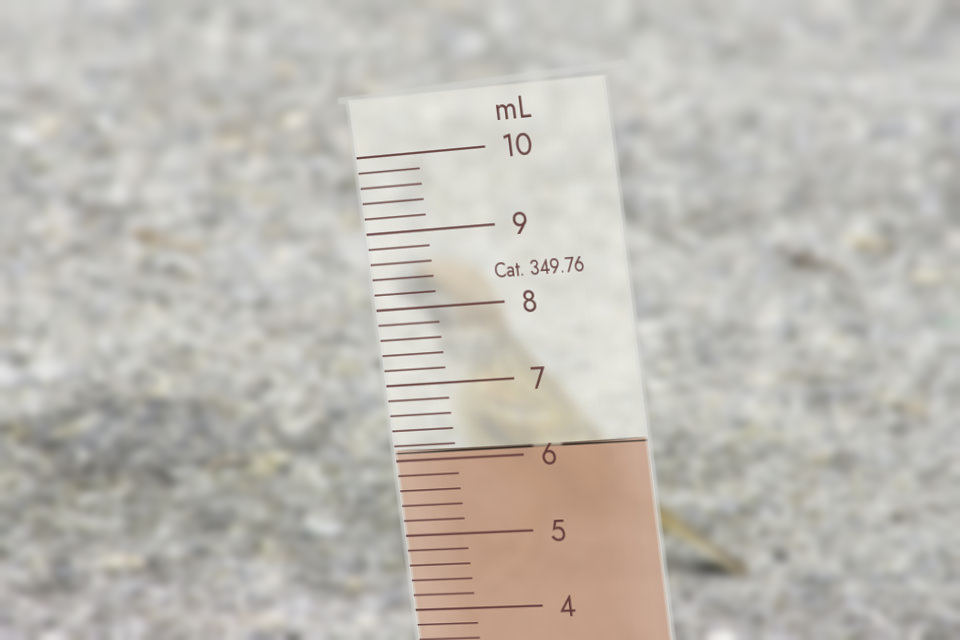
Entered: 6.1 mL
